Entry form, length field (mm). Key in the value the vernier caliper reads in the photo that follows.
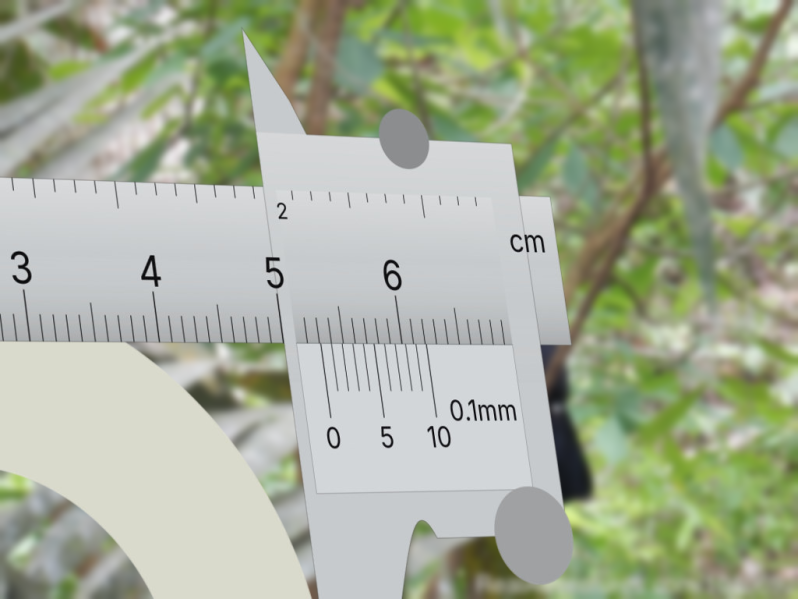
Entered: 53.1 mm
